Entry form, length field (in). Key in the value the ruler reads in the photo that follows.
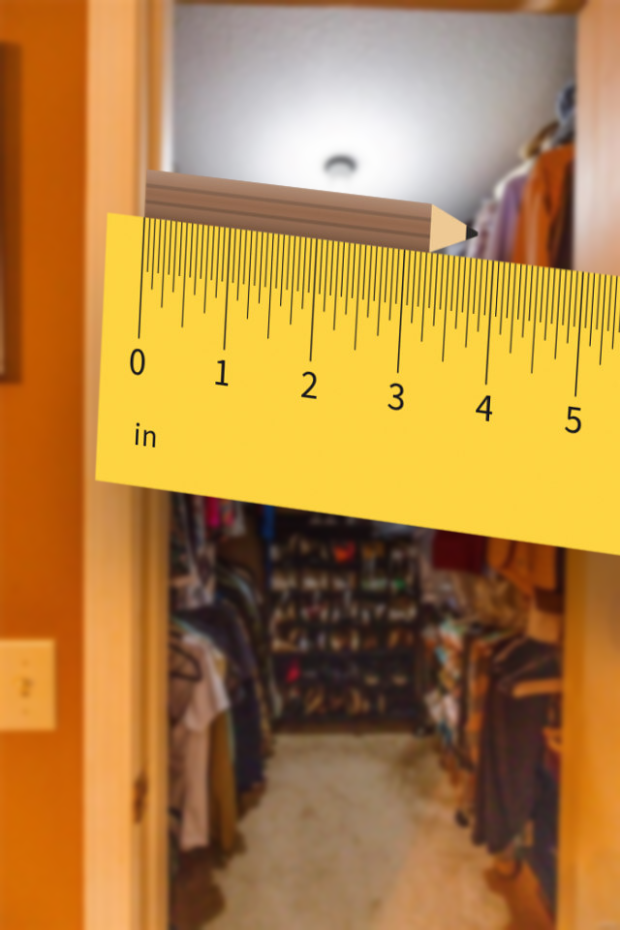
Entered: 3.8125 in
